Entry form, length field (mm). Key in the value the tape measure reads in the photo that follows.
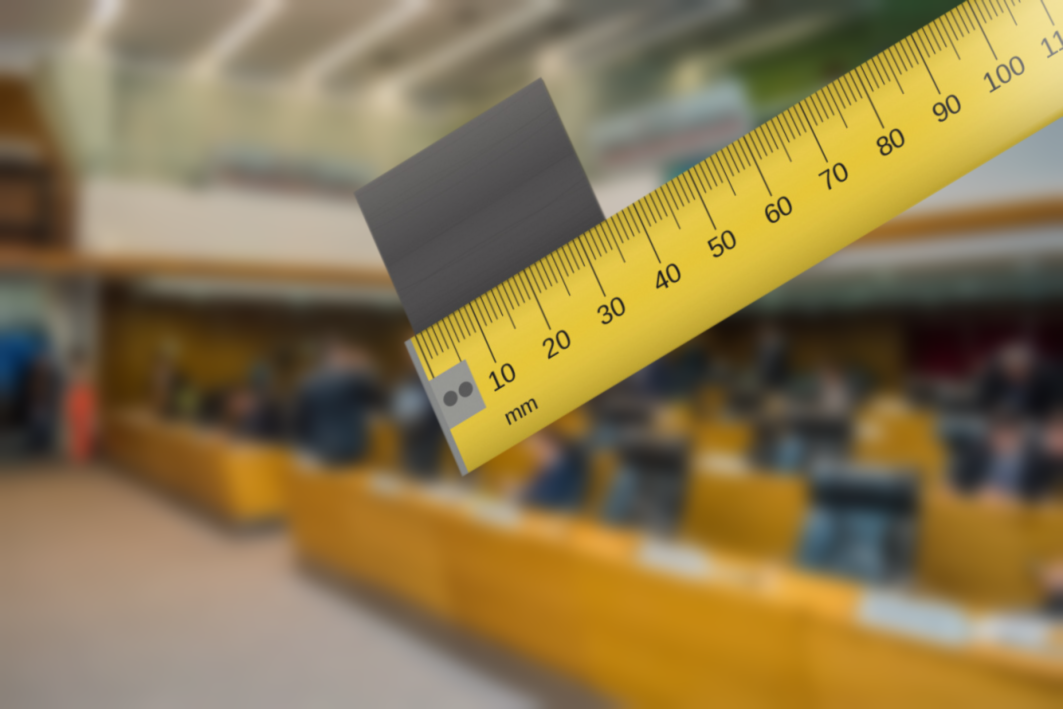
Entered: 35 mm
